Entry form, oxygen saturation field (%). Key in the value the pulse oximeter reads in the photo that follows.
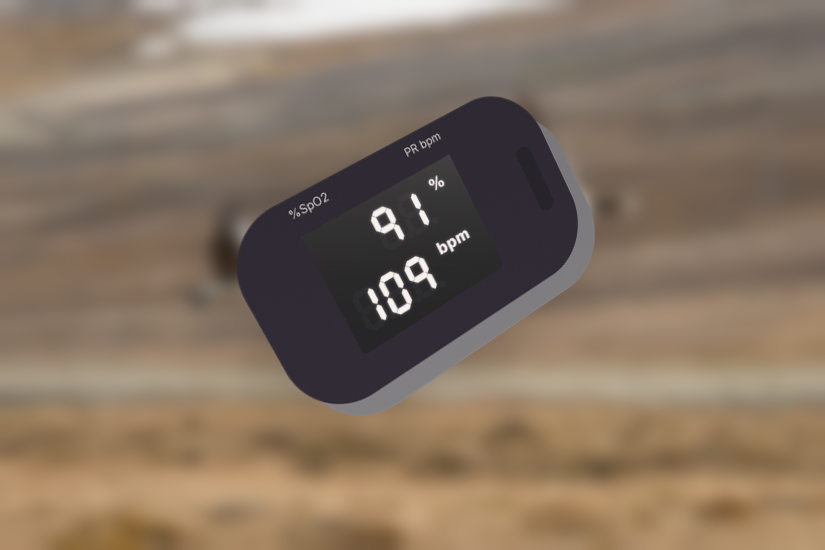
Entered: 91 %
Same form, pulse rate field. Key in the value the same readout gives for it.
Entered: 109 bpm
